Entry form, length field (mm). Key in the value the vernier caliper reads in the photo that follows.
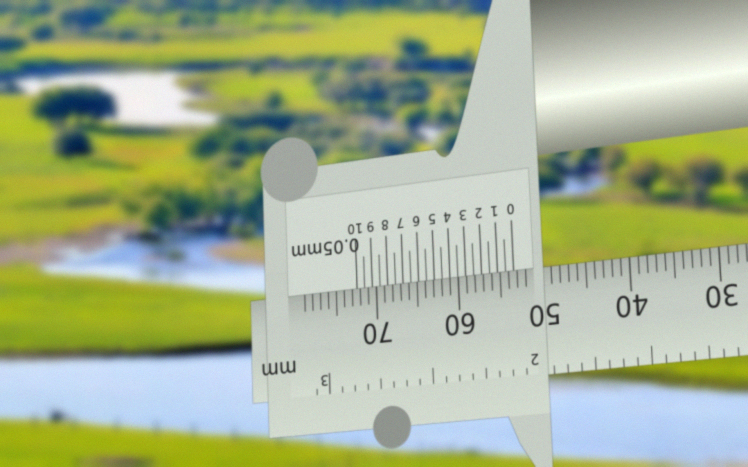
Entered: 53.4 mm
